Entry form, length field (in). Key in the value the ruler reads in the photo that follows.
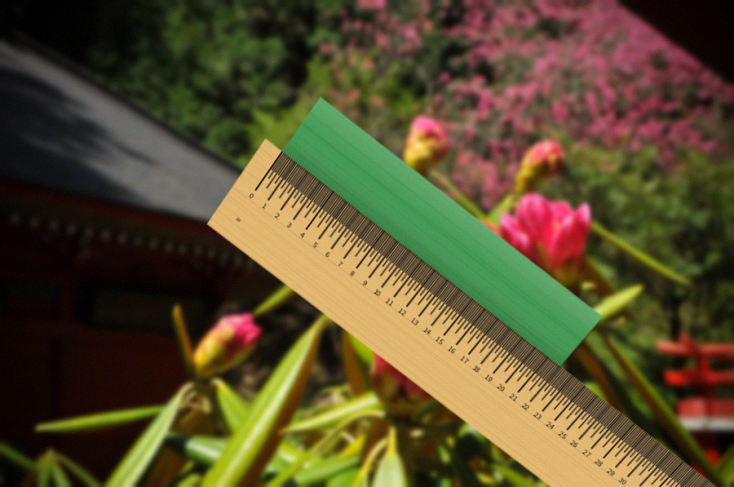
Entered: 22 in
